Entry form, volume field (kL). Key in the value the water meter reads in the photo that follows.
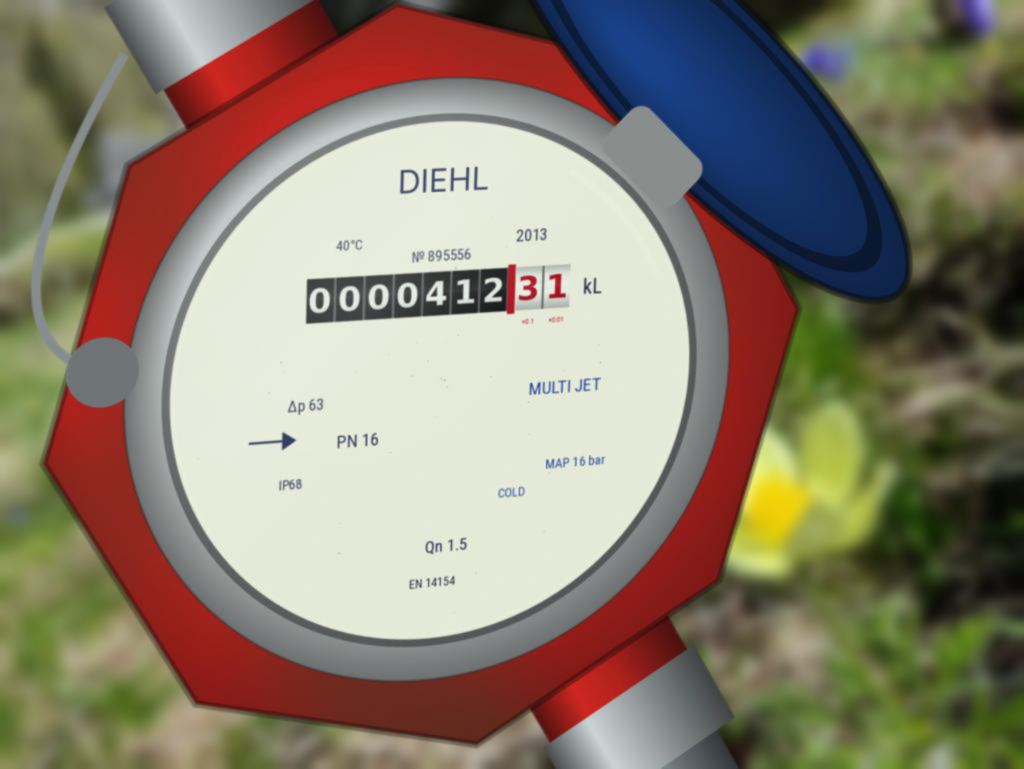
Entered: 412.31 kL
